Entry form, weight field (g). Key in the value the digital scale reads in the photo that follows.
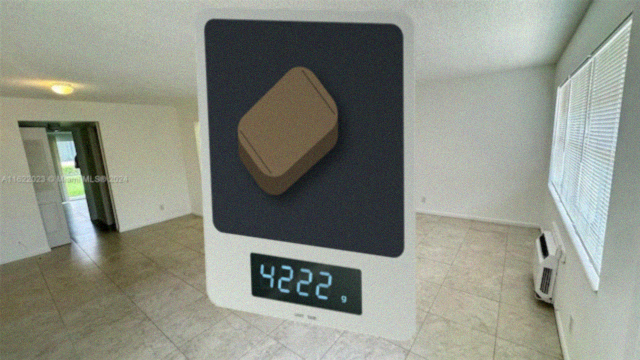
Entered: 4222 g
